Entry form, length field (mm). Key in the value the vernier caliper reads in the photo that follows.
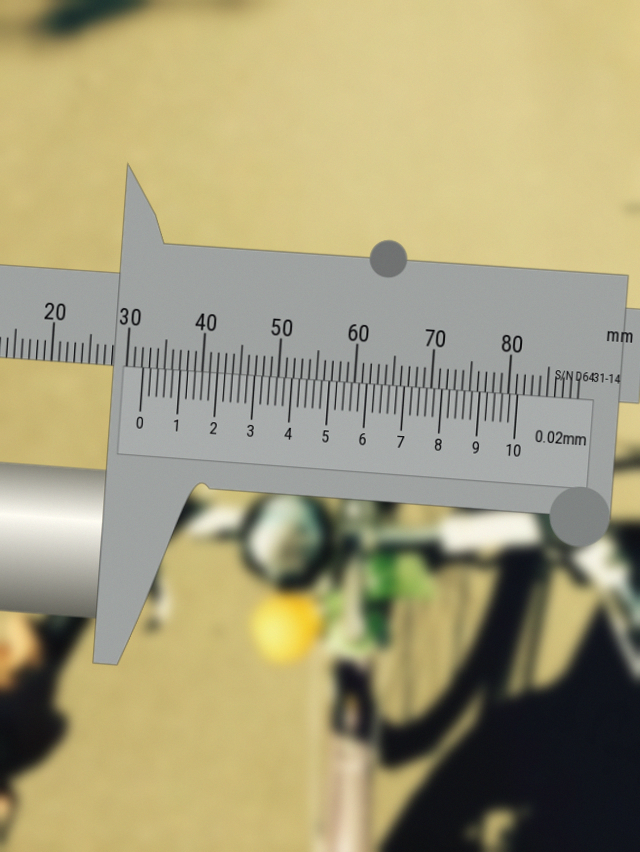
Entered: 32.2 mm
